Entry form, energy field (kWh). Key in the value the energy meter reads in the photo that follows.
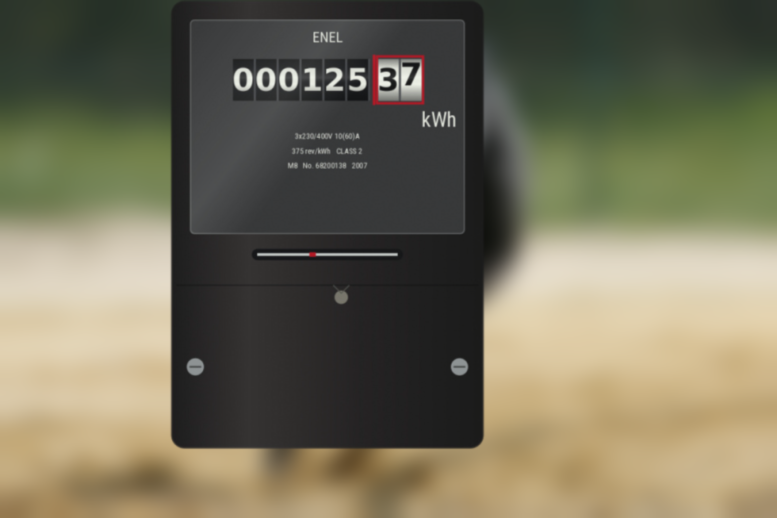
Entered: 125.37 kWh
